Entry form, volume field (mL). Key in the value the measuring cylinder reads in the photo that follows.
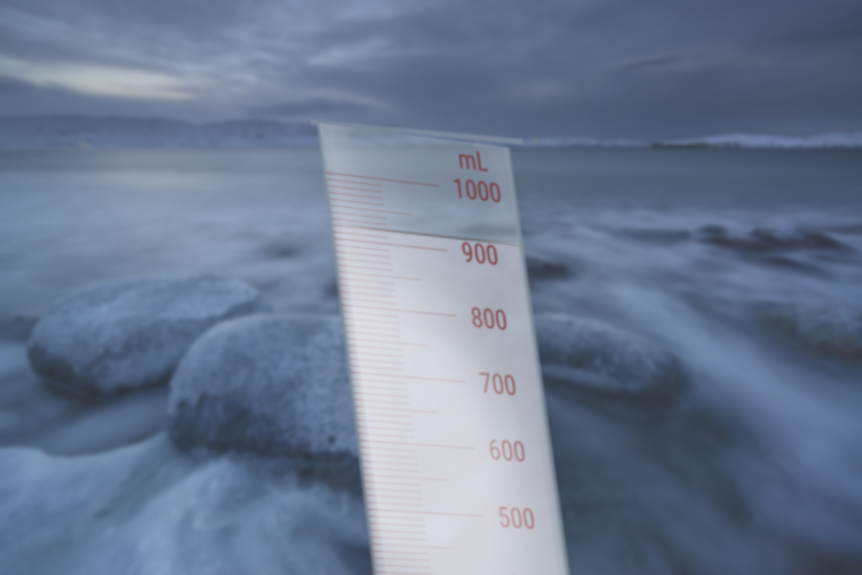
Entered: 920 mL
